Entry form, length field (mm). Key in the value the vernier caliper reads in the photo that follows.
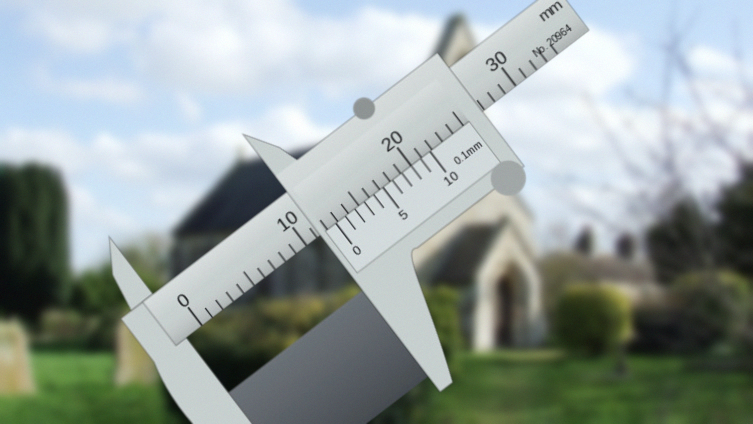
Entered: 12.8 mm
